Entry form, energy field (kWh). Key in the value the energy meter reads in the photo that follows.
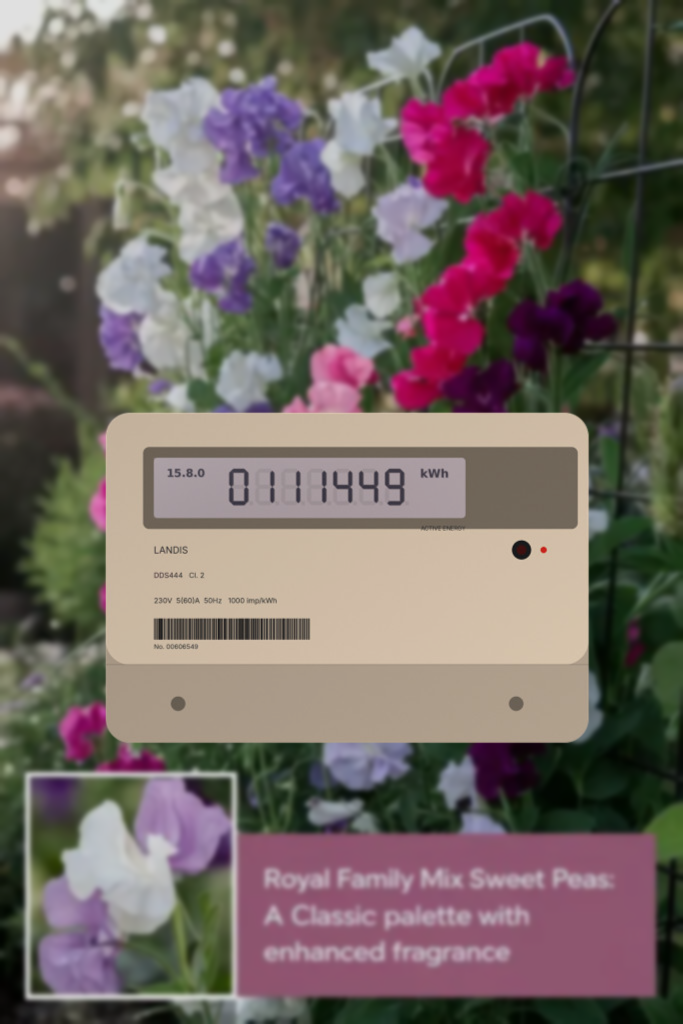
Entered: 111449 kWh
